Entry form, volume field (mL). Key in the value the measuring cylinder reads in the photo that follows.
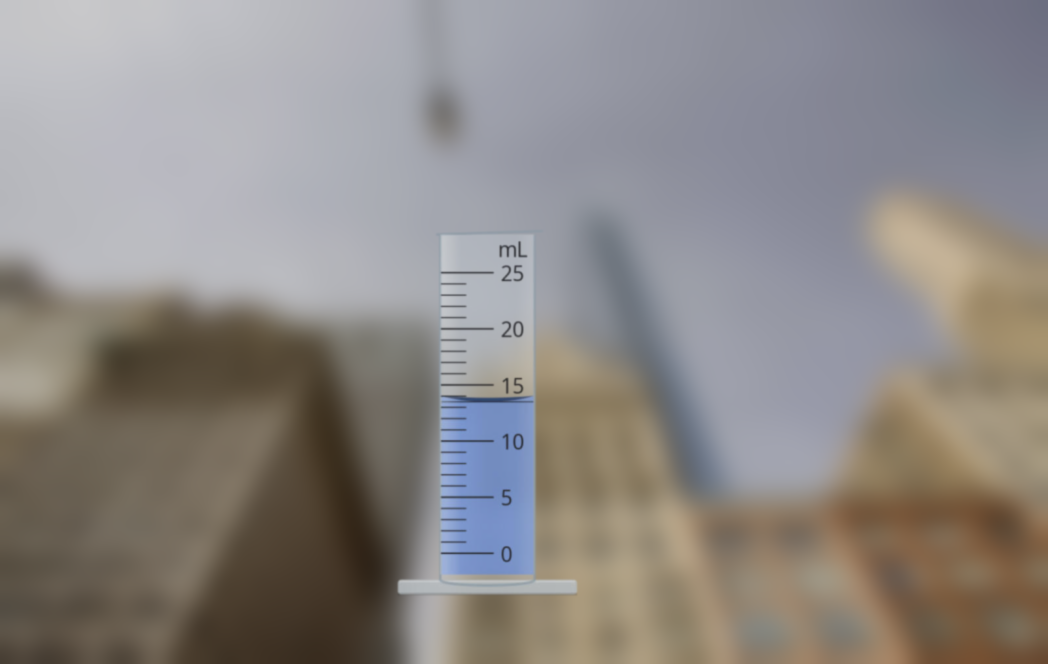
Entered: 13.5 mL
